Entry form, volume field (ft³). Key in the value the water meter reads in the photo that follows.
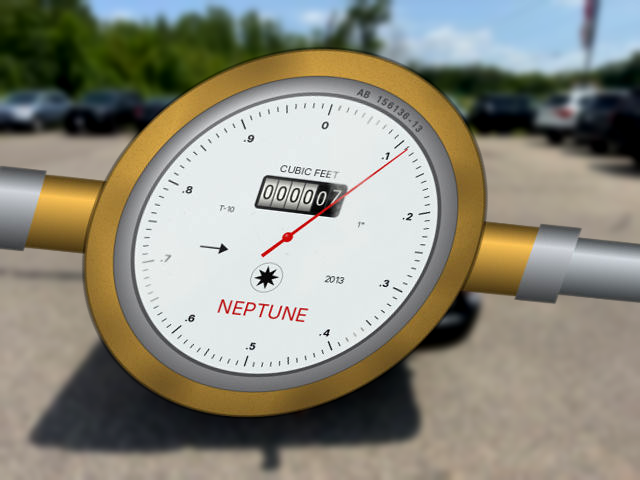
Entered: 7.11 ft³
